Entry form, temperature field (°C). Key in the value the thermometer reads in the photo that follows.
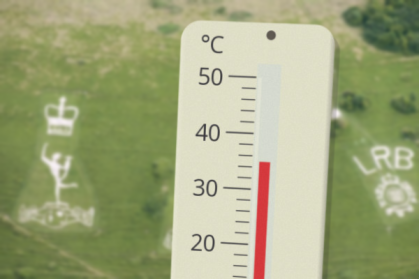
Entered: 35 °C
